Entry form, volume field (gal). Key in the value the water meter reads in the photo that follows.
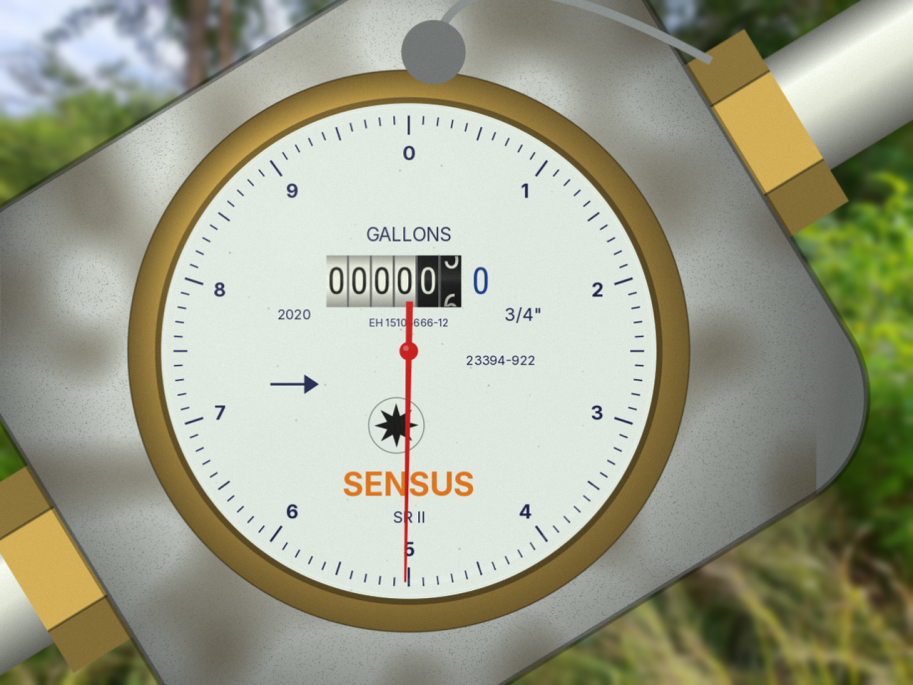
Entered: 55.0 gal
